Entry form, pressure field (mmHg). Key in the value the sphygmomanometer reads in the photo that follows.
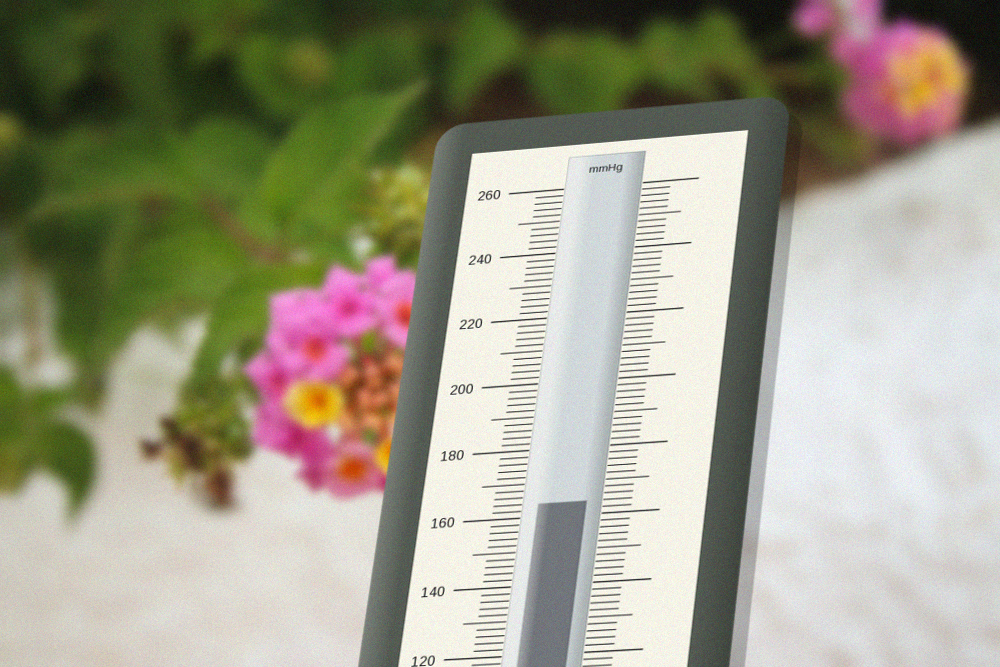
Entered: 164 mmHg
